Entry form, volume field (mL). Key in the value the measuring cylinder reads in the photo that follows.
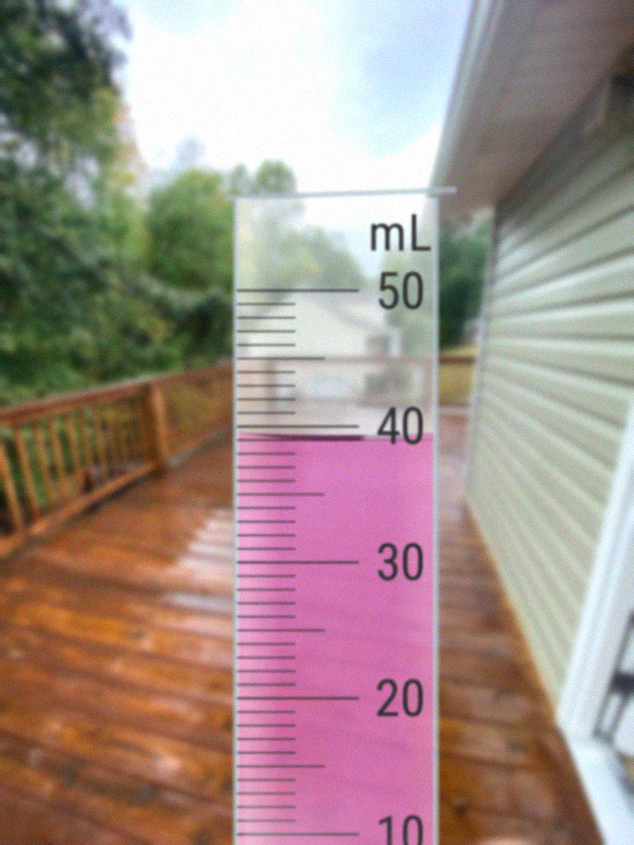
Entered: 39 mL
